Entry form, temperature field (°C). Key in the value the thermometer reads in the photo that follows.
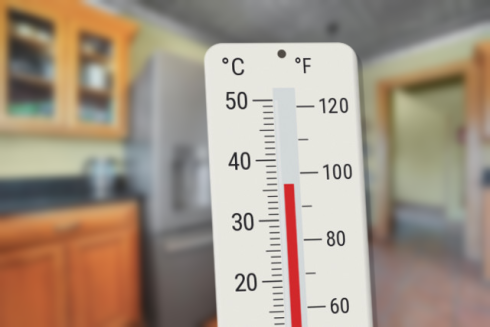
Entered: 36 °C
